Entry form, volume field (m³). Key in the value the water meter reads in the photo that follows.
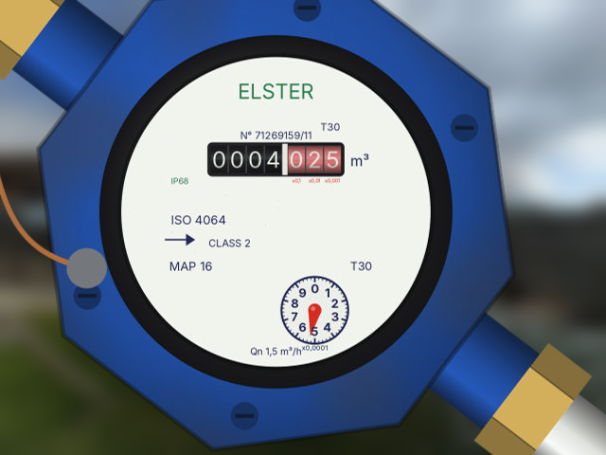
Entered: 4.0255 m³
